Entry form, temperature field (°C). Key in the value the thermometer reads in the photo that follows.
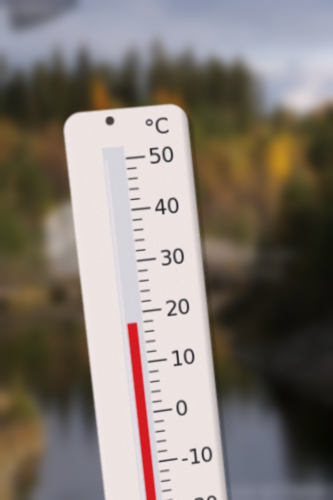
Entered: 18 °C
